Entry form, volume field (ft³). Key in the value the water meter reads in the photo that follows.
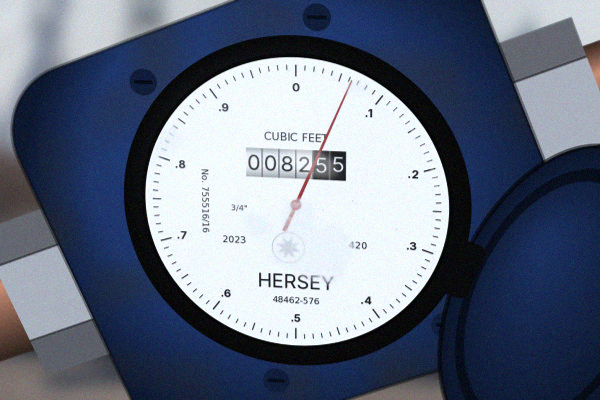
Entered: 8255.06 ft³
